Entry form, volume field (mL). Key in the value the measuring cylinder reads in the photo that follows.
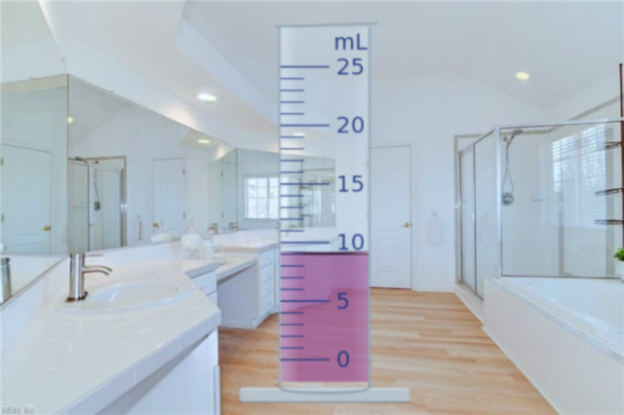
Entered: 9 mL
